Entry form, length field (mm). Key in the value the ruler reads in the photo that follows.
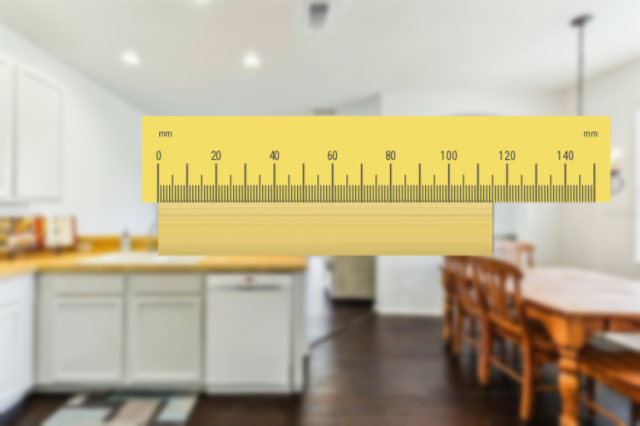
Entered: 115 mm
